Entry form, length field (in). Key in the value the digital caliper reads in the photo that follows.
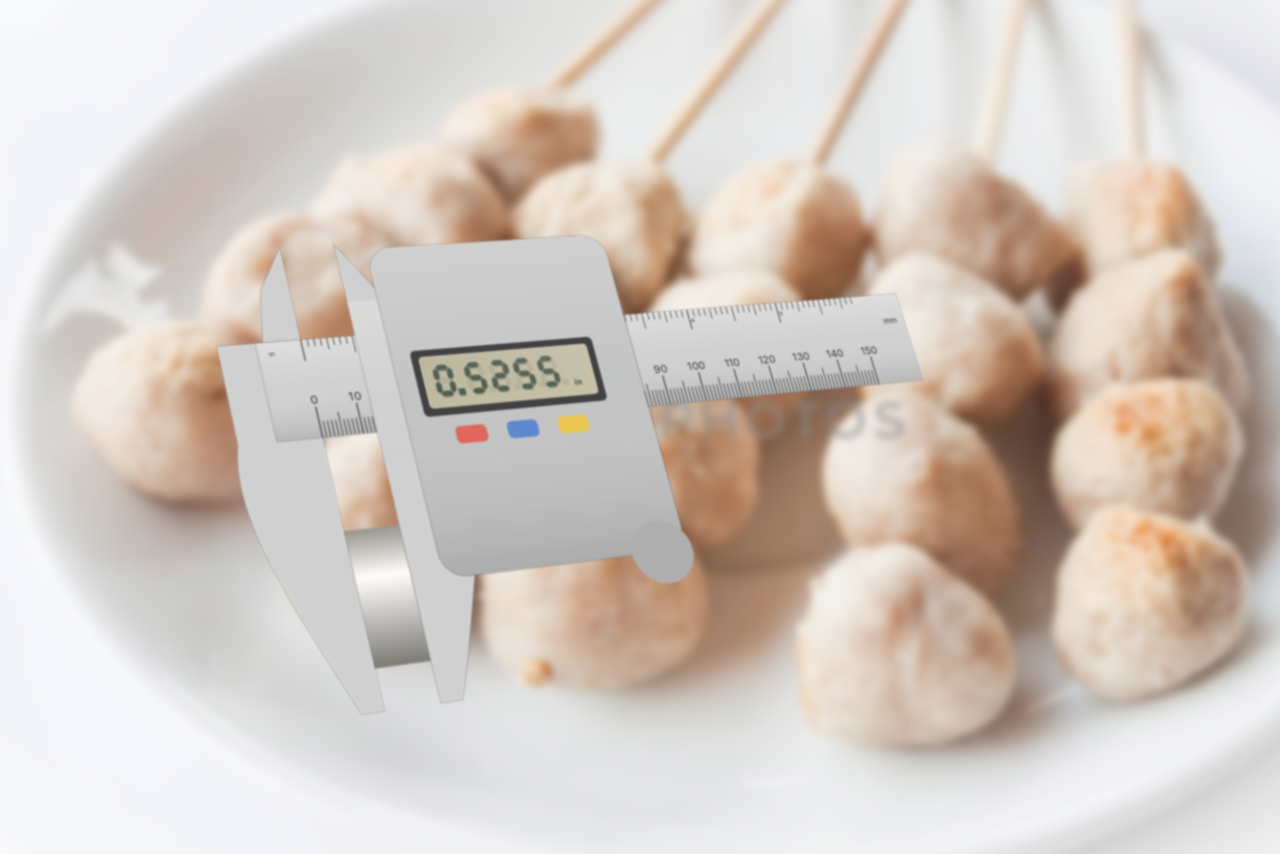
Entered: 0.5255 in
